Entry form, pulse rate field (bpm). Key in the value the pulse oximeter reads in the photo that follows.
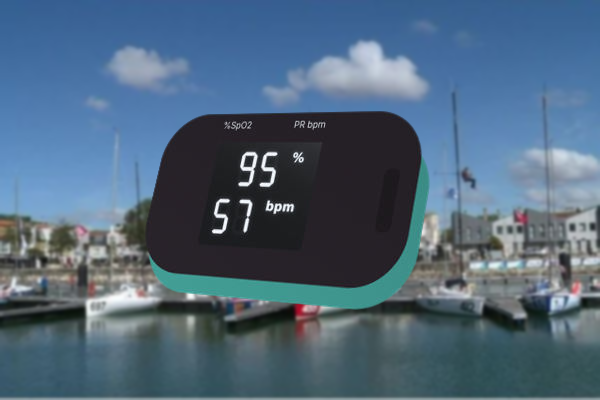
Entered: 57 bpm
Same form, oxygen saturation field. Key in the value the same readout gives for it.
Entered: 95 %
